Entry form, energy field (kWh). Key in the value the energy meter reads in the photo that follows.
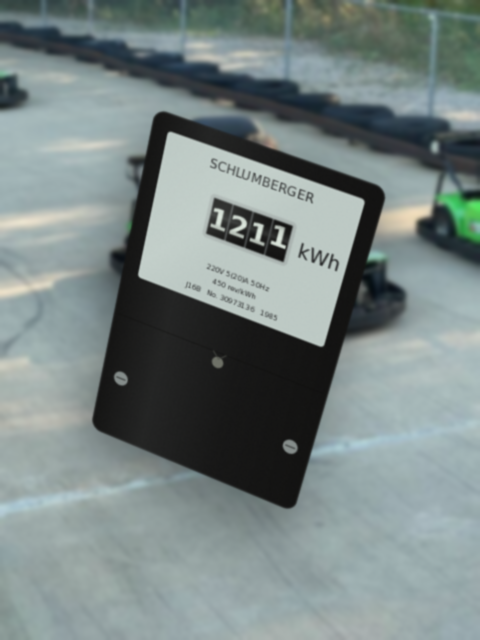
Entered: 1211 kWh
